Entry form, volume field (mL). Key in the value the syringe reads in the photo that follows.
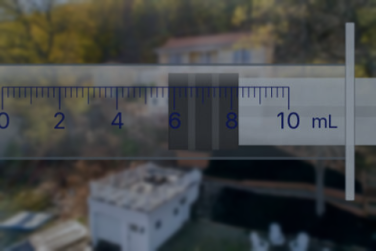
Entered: 5.8 mL
